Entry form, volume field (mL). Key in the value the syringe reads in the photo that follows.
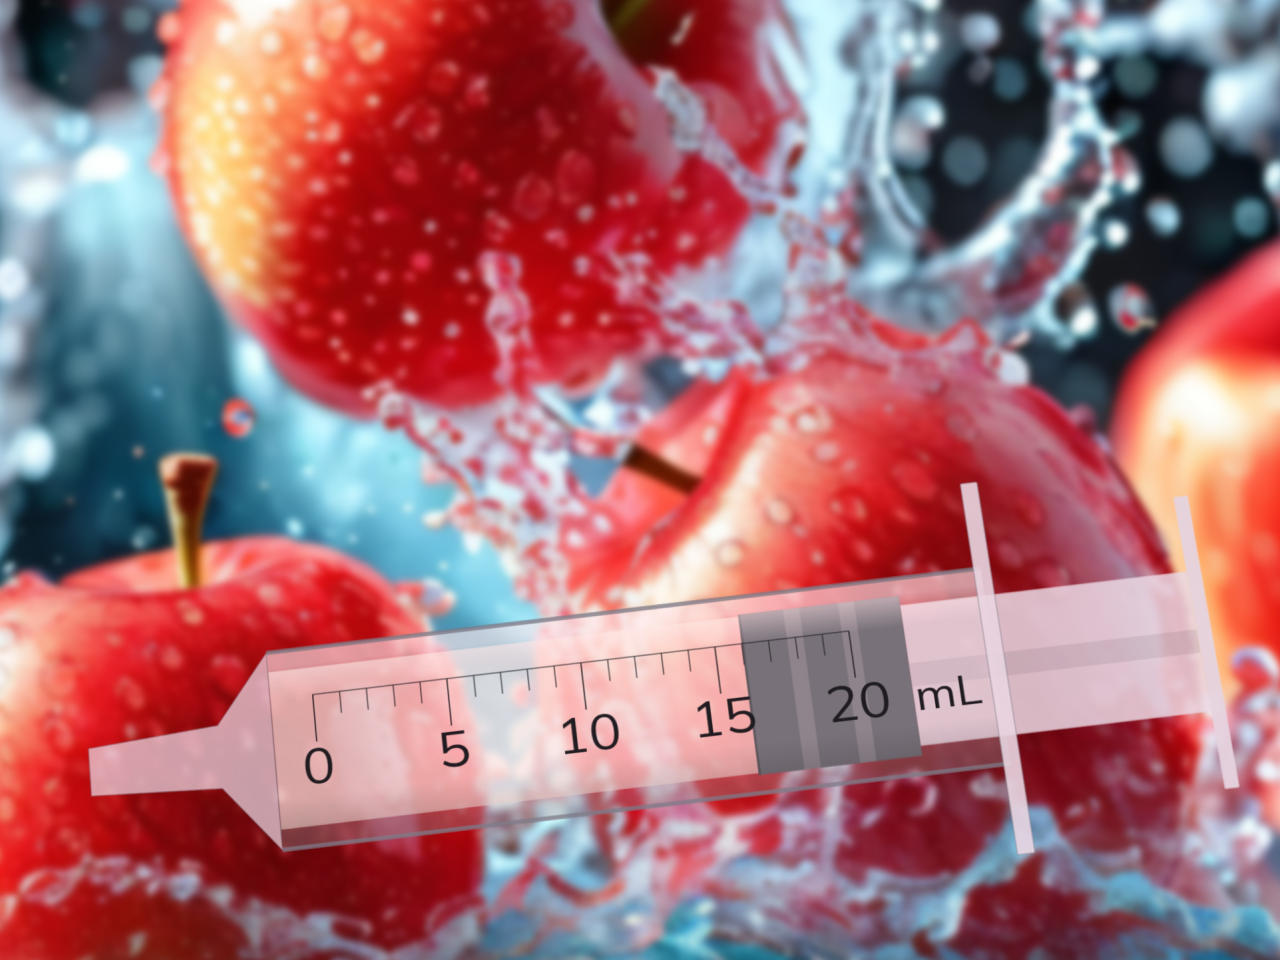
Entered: 16 mL
